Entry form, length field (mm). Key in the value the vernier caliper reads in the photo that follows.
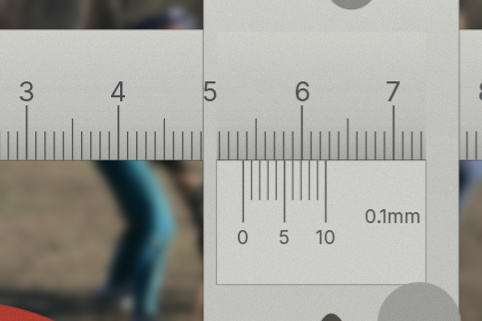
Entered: 53.6 mm
